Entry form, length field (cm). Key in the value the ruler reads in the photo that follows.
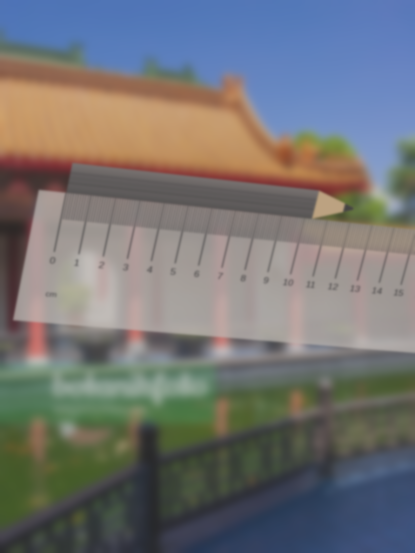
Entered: 12 cm
